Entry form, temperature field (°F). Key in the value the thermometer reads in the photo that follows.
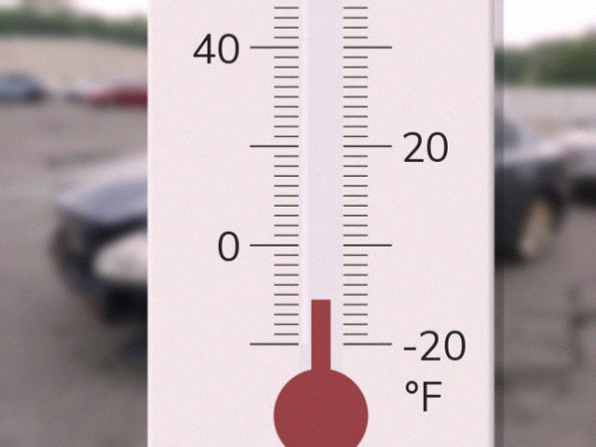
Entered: -11 °F
